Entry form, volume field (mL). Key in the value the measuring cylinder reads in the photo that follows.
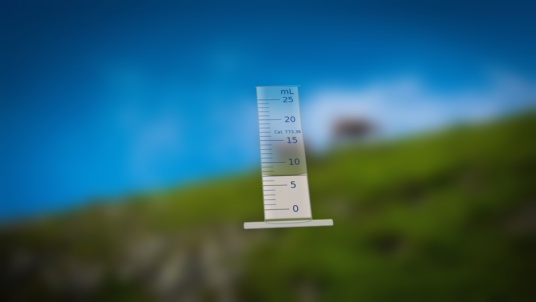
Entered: 7 mL
